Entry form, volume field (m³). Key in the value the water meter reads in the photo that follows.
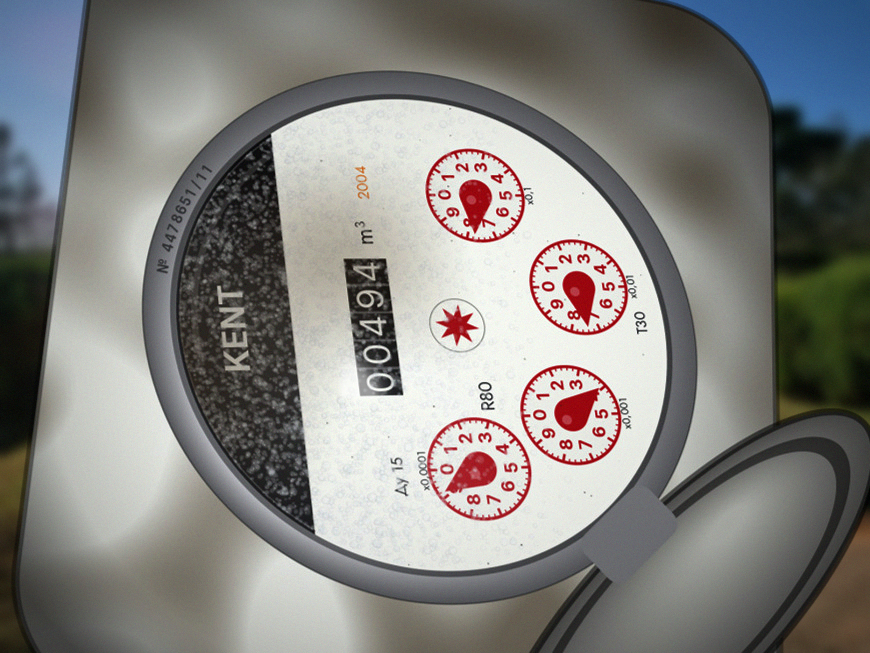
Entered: 494.7739 m³
